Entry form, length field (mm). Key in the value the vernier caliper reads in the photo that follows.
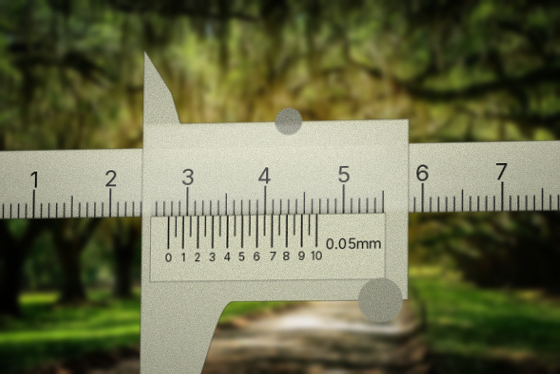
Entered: 27.6 mm
